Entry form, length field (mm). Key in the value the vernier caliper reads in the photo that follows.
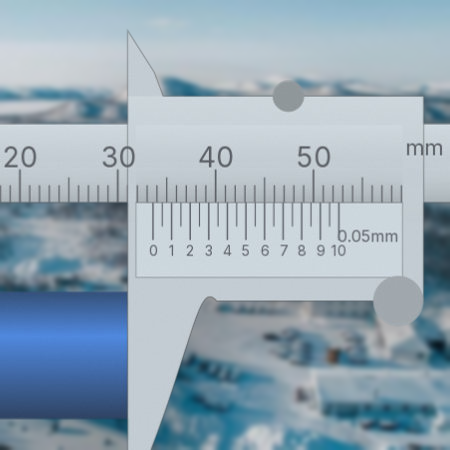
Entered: 33.6 mm
